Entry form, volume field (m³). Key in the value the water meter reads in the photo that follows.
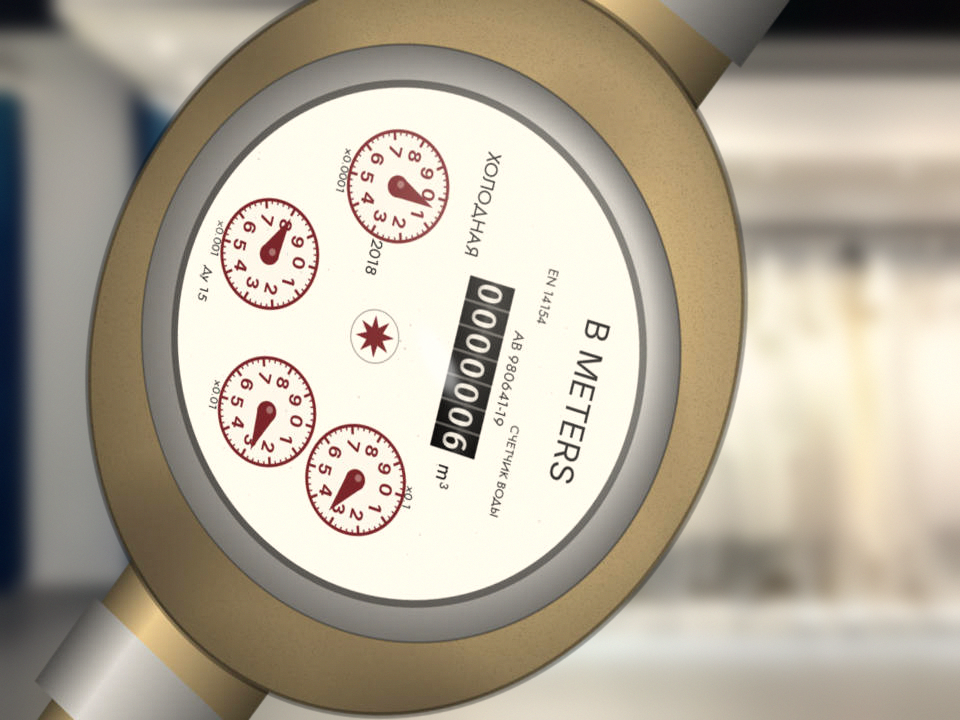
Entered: 6.3280 m³
